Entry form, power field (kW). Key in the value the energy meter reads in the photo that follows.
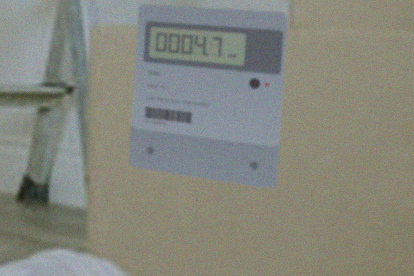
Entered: 4.7 kW
